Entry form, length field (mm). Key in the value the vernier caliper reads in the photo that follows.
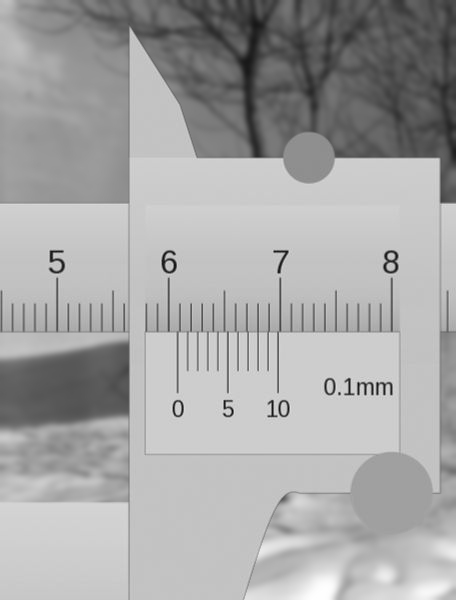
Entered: 60.8 mm
